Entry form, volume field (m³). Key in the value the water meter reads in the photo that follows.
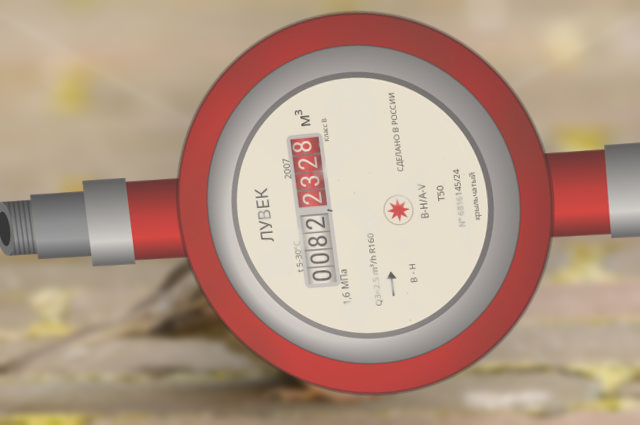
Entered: 82.2328 m³
